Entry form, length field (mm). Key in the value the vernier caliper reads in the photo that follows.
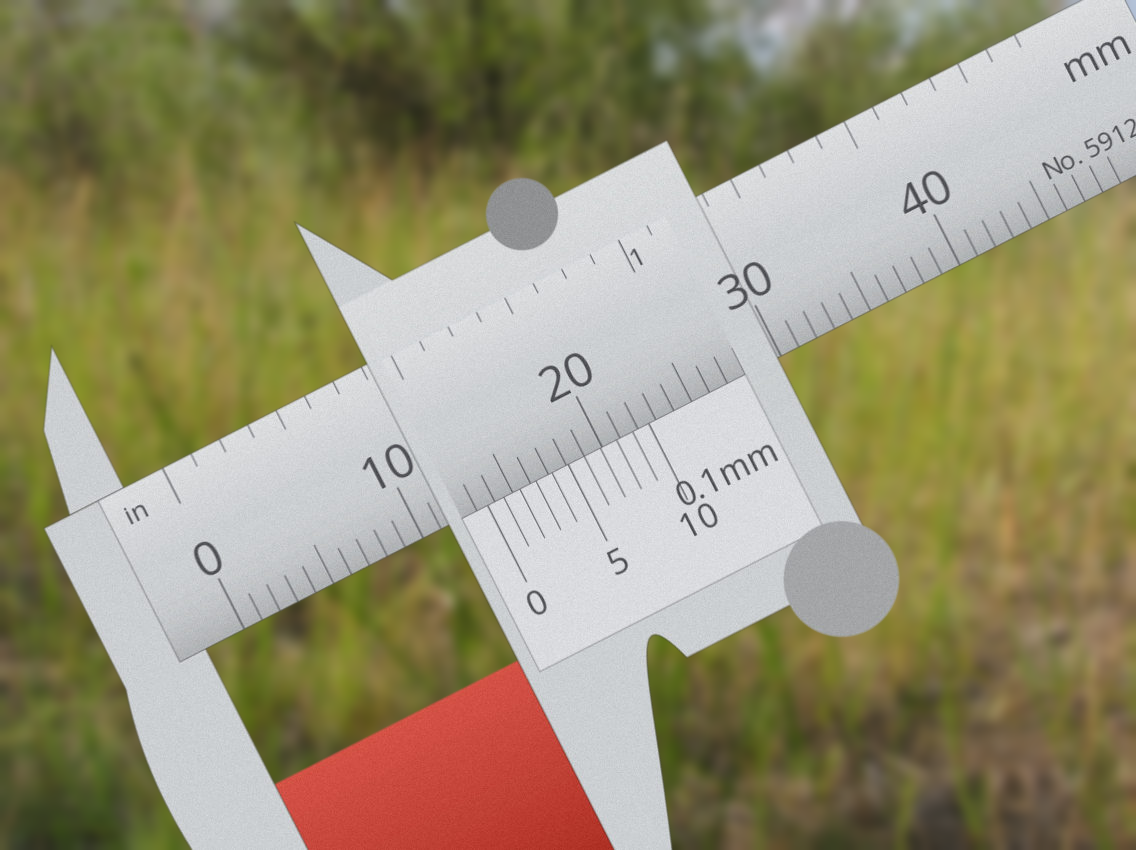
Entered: 13.6 mm
